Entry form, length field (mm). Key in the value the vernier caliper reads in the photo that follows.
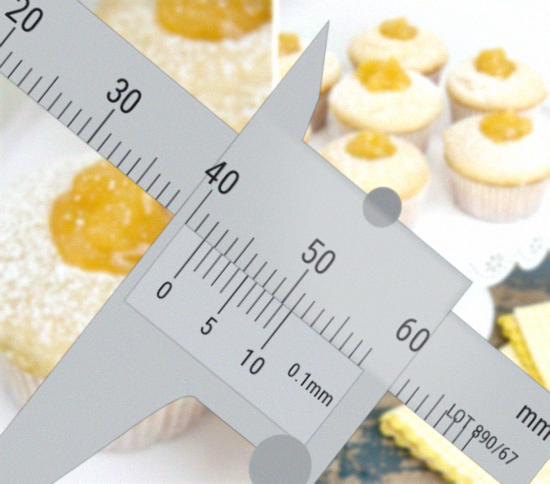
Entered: 42.0 mm
